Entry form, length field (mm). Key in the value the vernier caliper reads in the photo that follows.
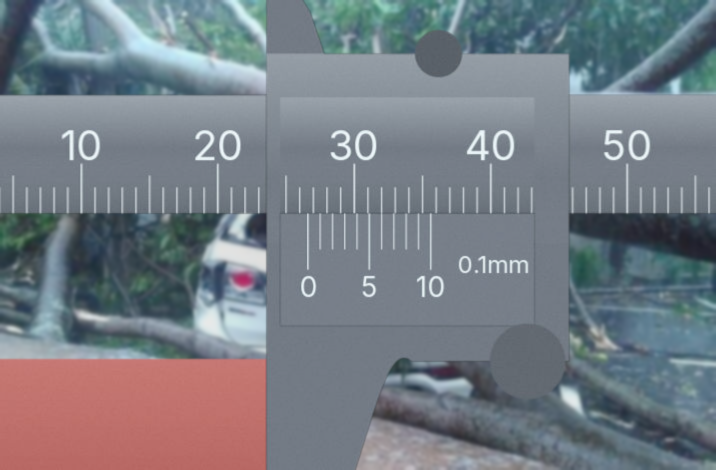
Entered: 26.6 mm
